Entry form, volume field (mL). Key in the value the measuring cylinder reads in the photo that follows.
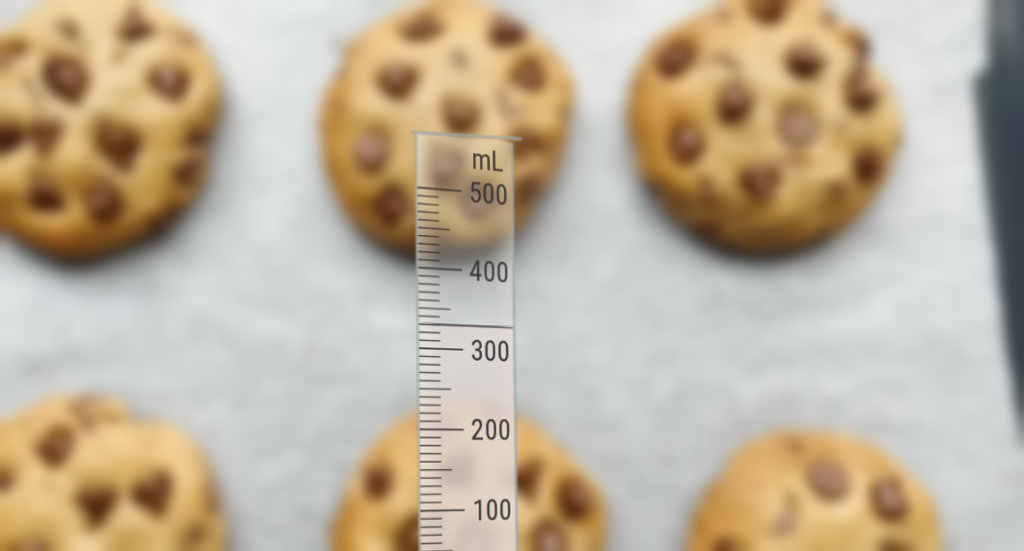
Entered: 330 mL
